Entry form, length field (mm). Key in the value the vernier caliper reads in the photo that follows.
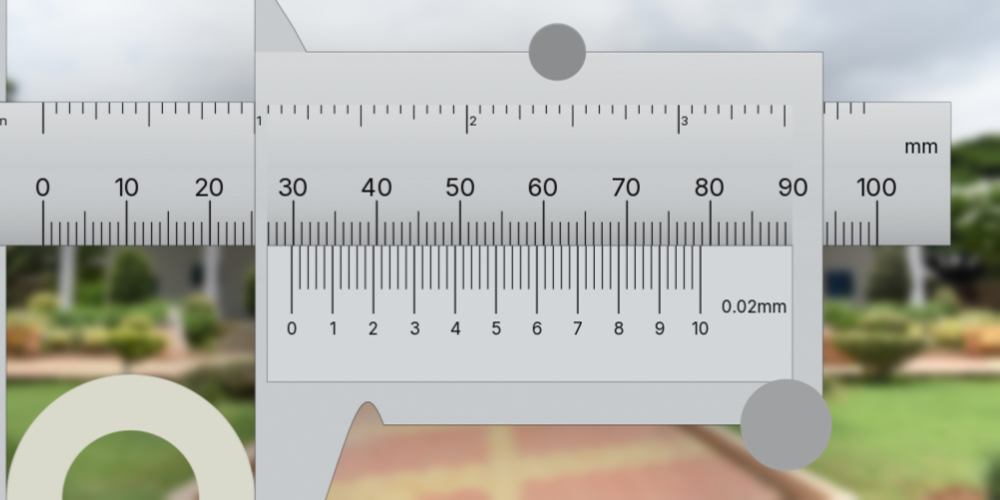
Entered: 29.8 mm
